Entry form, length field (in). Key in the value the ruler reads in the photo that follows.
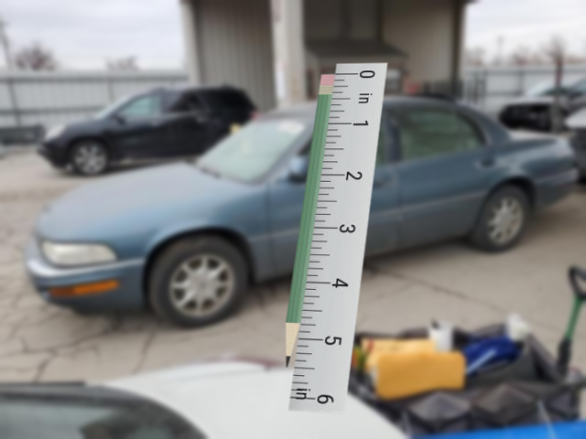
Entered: 5.5 in
